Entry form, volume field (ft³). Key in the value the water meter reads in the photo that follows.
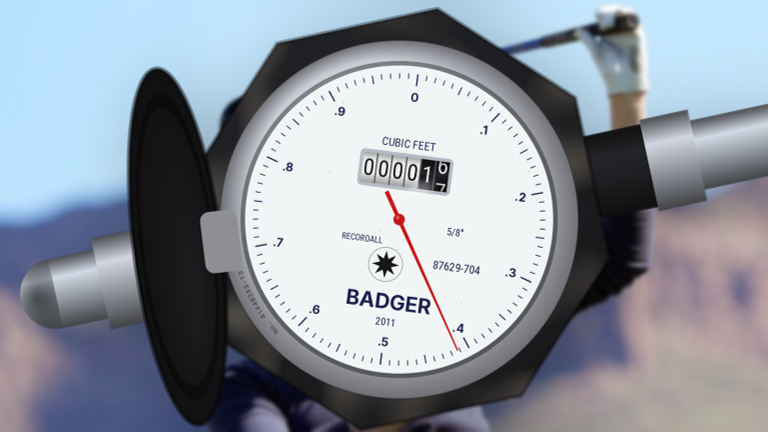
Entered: 16.41 ft³
